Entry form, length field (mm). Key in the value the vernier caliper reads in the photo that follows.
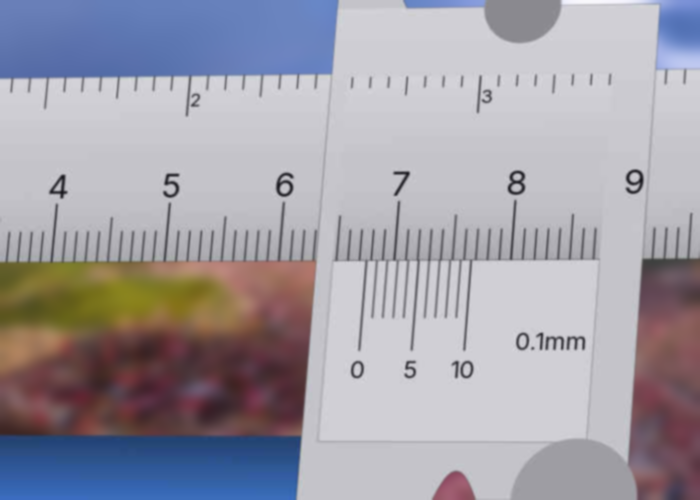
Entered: 67.6 mm
